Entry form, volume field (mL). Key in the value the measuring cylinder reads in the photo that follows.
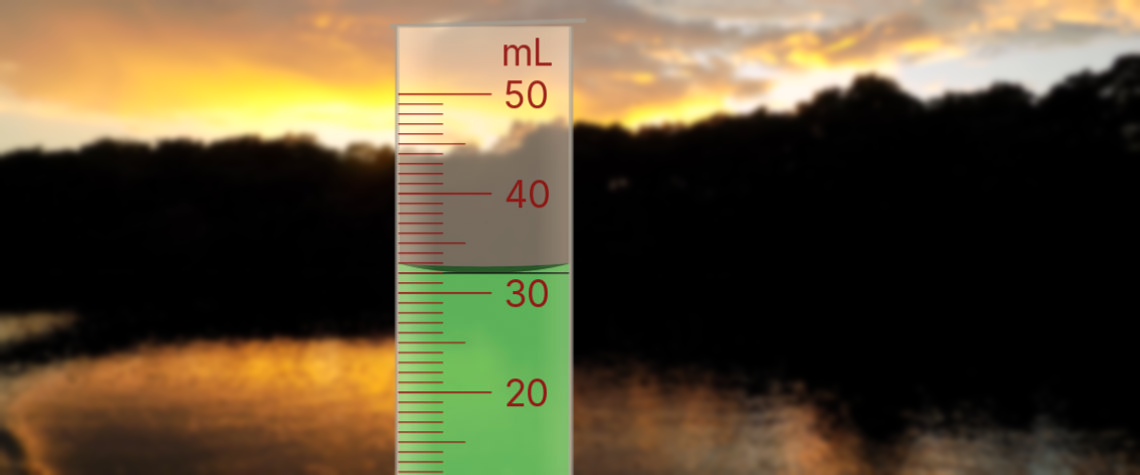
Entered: 32 mL
